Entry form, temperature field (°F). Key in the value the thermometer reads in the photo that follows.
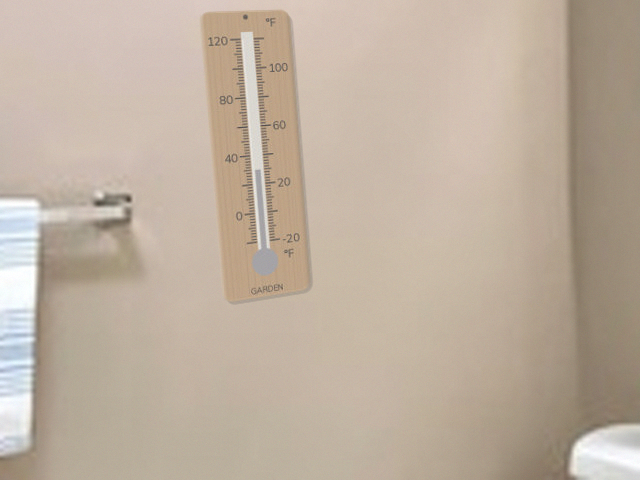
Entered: 30 °F
